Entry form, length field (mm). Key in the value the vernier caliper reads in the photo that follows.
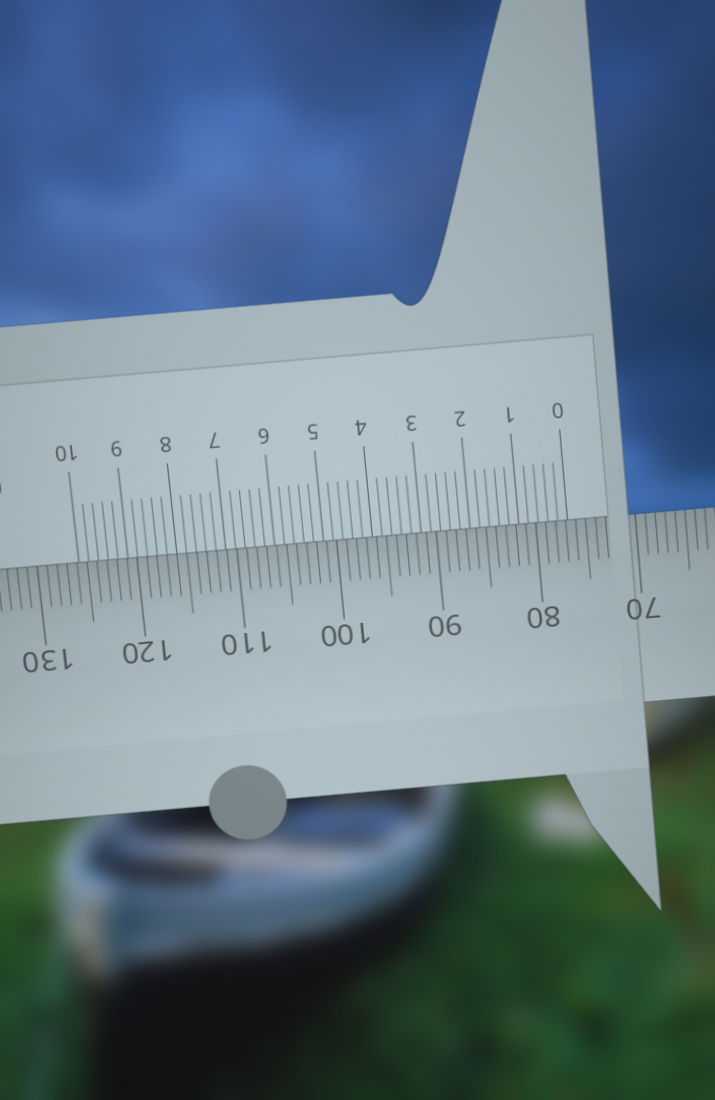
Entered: 76.8 mm
